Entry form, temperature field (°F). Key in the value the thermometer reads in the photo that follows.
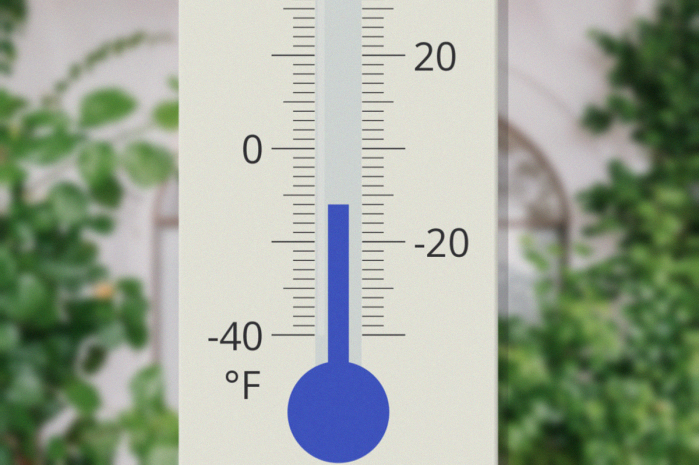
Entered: -12 °F
